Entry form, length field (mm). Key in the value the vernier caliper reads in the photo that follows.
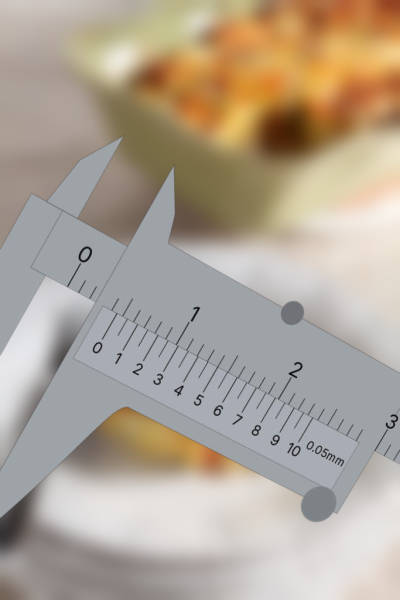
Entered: 4.5 mm
